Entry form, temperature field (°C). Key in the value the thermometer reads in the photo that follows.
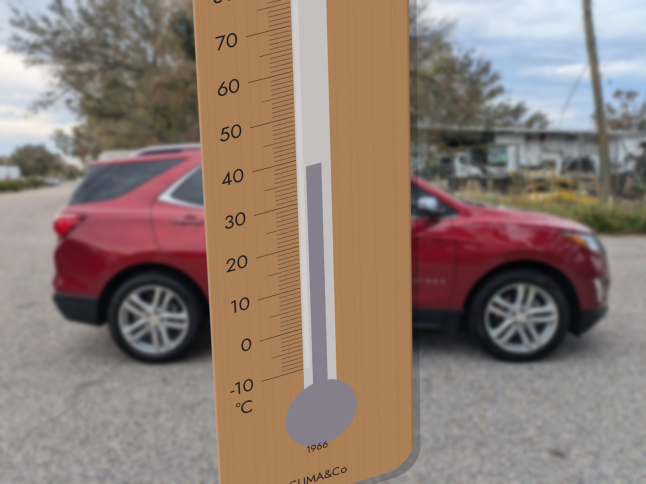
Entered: 38 °C
